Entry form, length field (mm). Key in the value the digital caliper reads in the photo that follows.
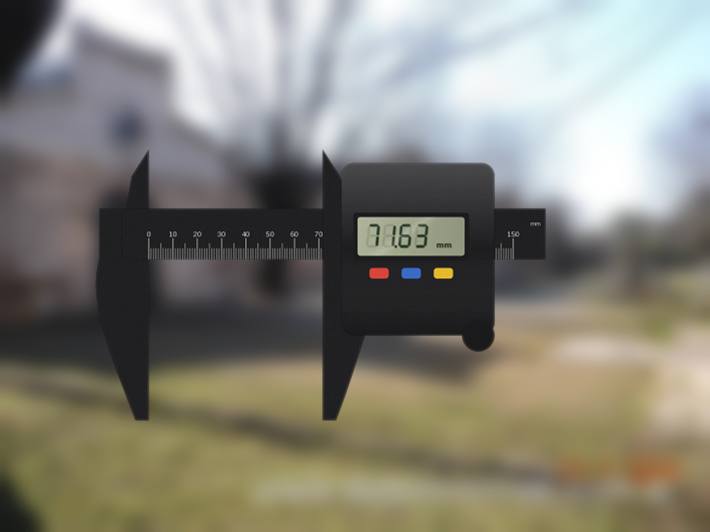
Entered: 71.63 mm
